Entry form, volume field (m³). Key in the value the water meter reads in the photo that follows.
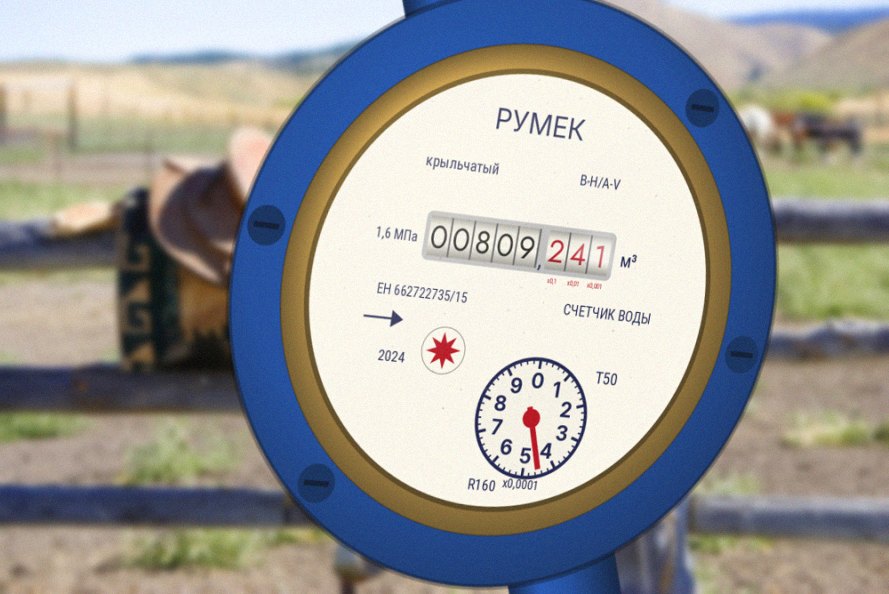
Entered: 809.2414 m³
